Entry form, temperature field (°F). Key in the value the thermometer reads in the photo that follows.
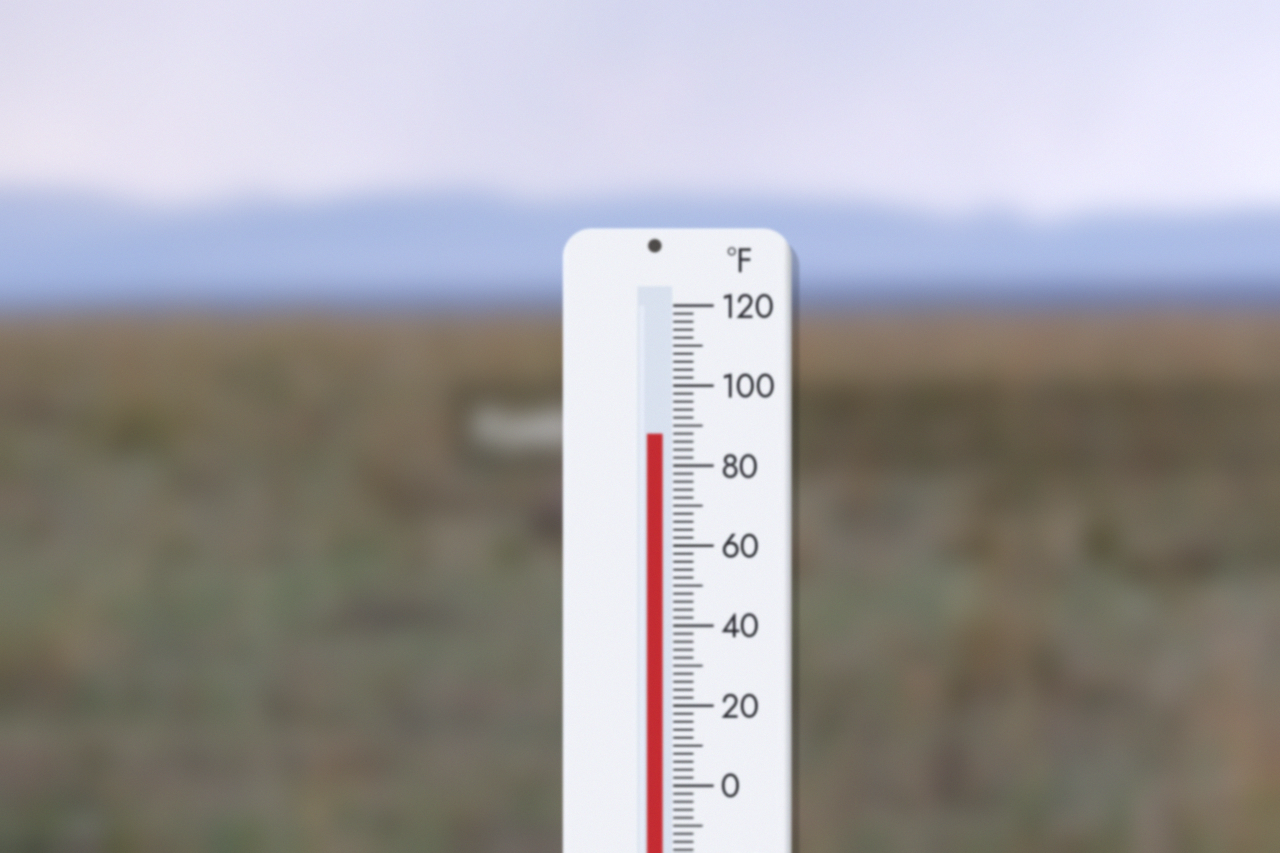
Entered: 88 °F
